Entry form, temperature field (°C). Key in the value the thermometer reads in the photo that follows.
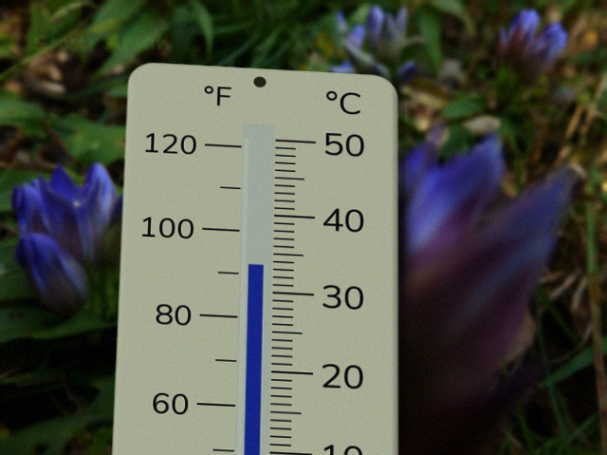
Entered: 33.5 °C
